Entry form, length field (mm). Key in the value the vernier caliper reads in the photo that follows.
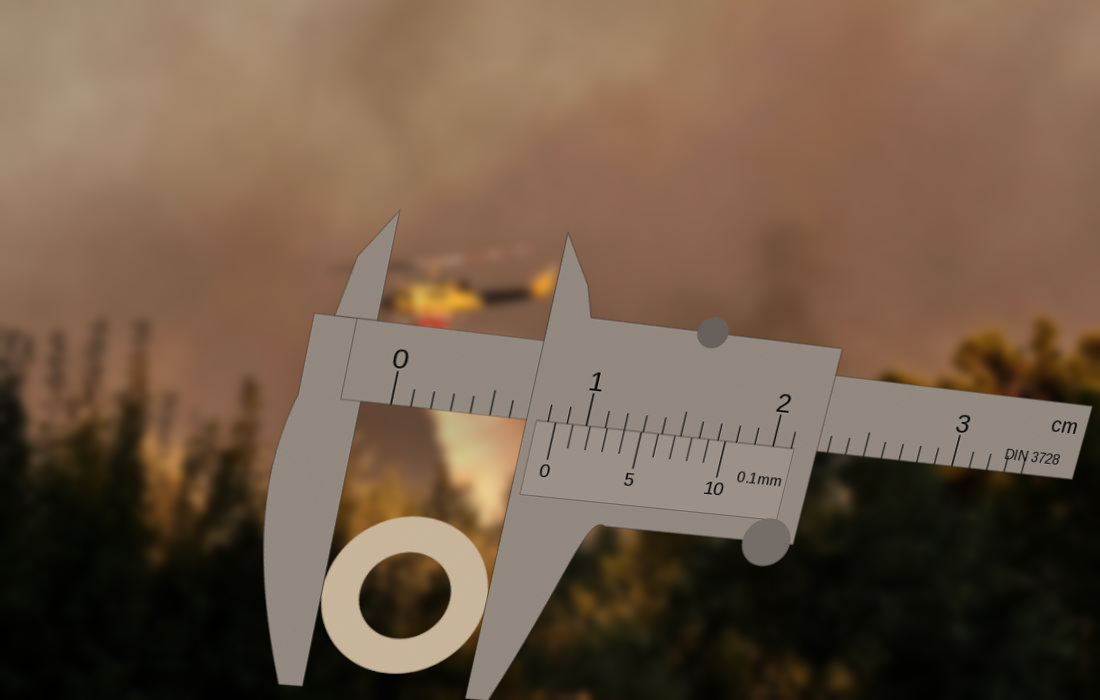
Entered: 8.4 mm
